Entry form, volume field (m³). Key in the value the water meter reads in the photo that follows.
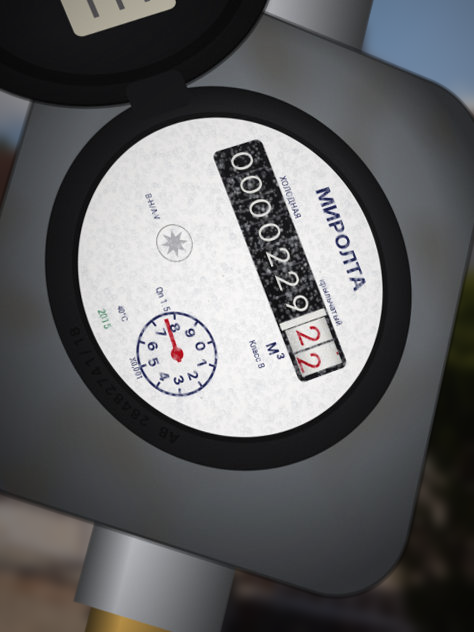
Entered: 229.217 m³
